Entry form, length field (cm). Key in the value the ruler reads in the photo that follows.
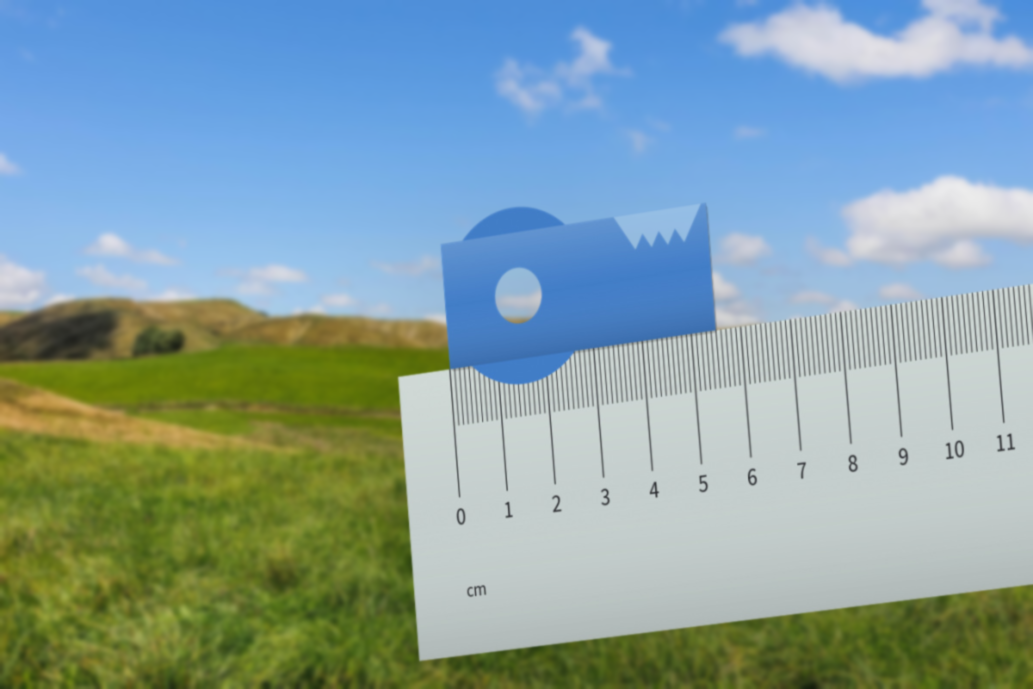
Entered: 5.5 cm
